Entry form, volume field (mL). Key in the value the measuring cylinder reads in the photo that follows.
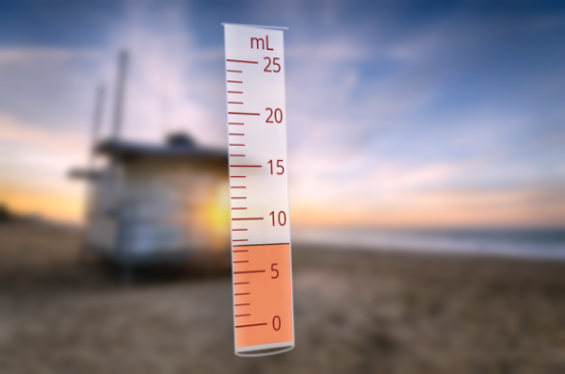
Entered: 7.5 mL
